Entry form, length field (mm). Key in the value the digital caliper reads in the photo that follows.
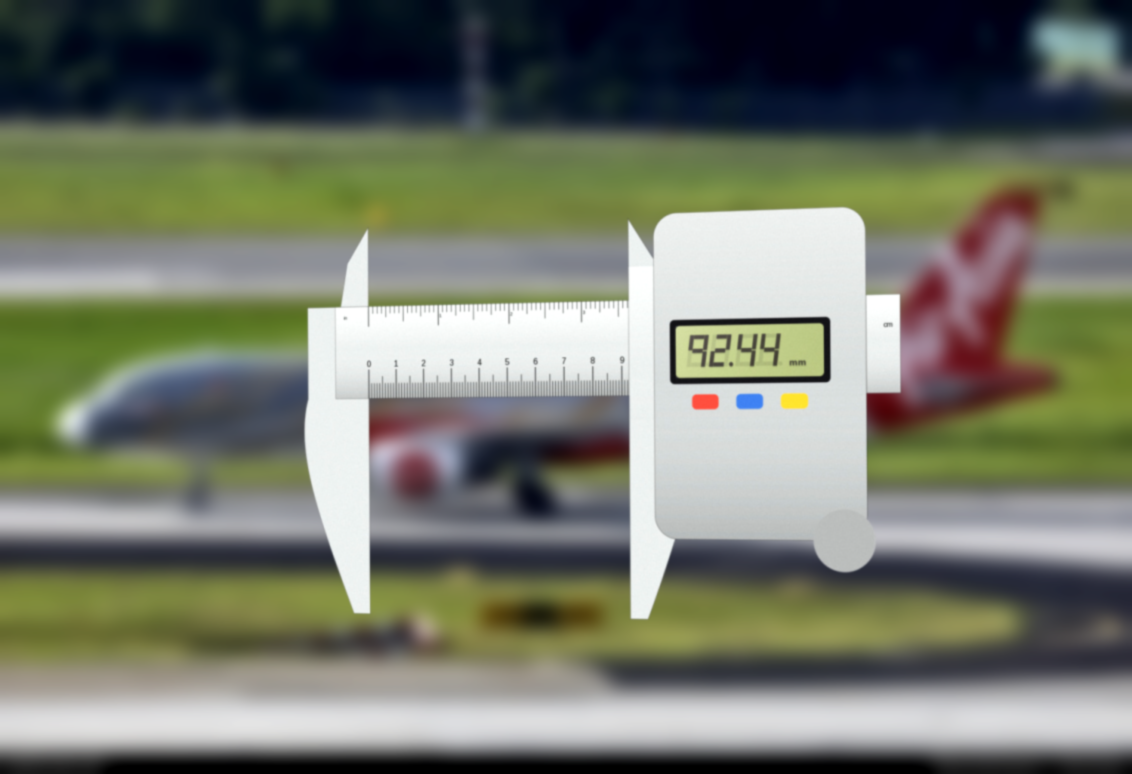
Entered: 92.44 mm
